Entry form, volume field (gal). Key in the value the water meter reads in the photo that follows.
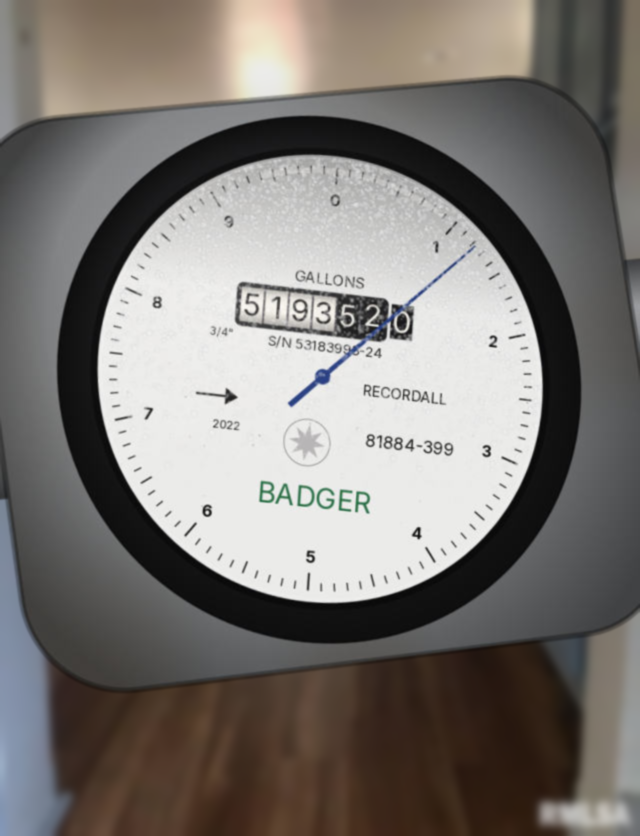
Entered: 5193521.2 gal
